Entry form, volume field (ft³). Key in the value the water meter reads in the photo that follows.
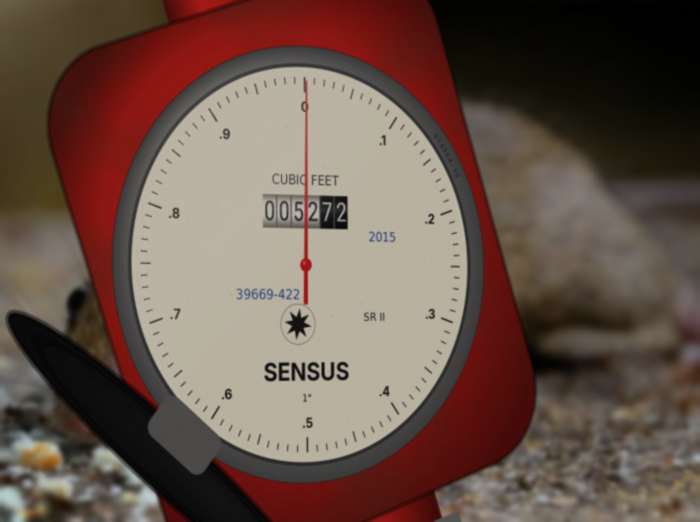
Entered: 5272.00 ft³
